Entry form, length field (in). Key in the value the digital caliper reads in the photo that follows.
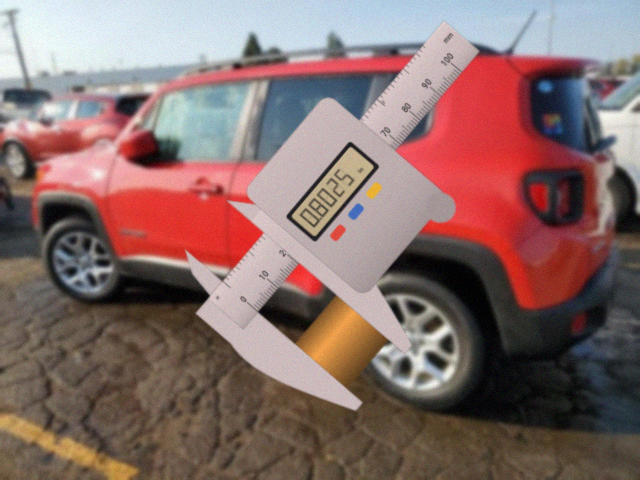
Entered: 0.8025 in
